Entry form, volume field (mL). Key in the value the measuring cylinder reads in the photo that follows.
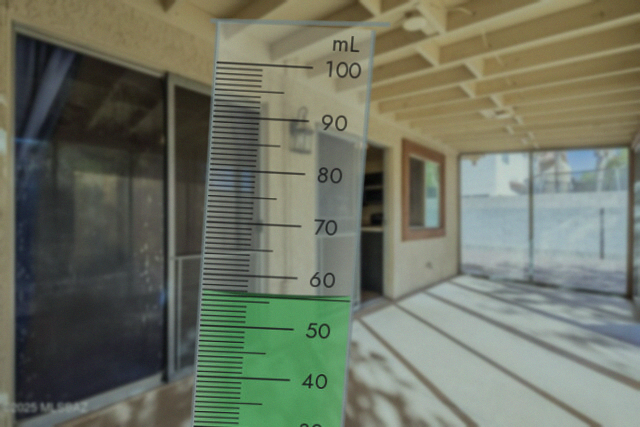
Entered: 56 mL
